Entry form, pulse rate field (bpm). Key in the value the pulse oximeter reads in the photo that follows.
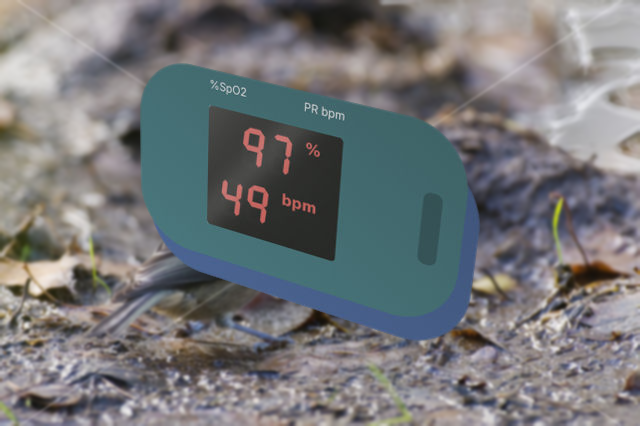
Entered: 49 bpm
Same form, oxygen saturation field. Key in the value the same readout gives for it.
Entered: 97 %
